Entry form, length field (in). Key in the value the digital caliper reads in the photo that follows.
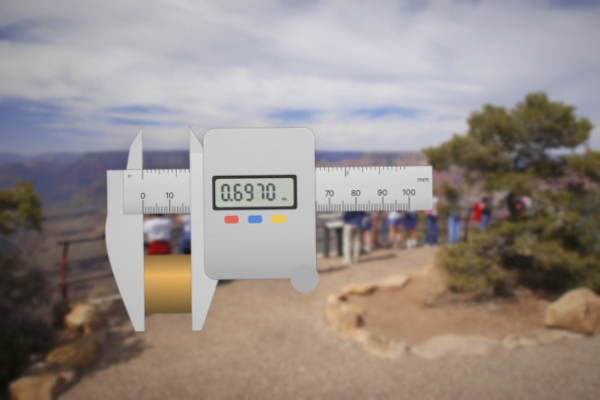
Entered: 0.6970 in
